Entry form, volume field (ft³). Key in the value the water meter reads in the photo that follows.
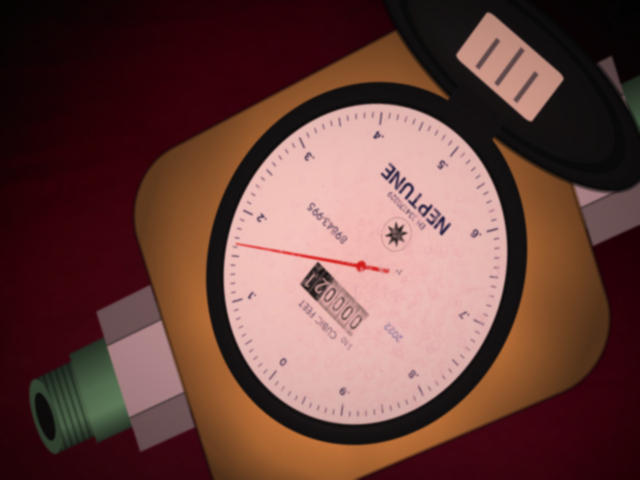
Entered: 21.16 ft³
